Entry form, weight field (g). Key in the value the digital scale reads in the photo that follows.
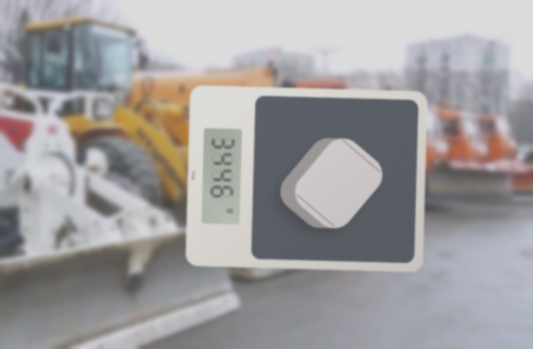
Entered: 3446 g
